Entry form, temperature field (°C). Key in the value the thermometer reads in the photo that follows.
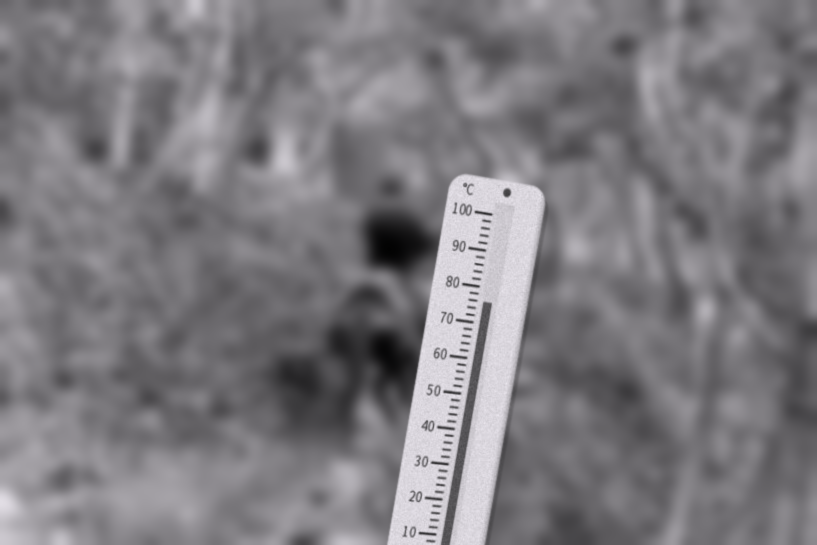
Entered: 76 °C
